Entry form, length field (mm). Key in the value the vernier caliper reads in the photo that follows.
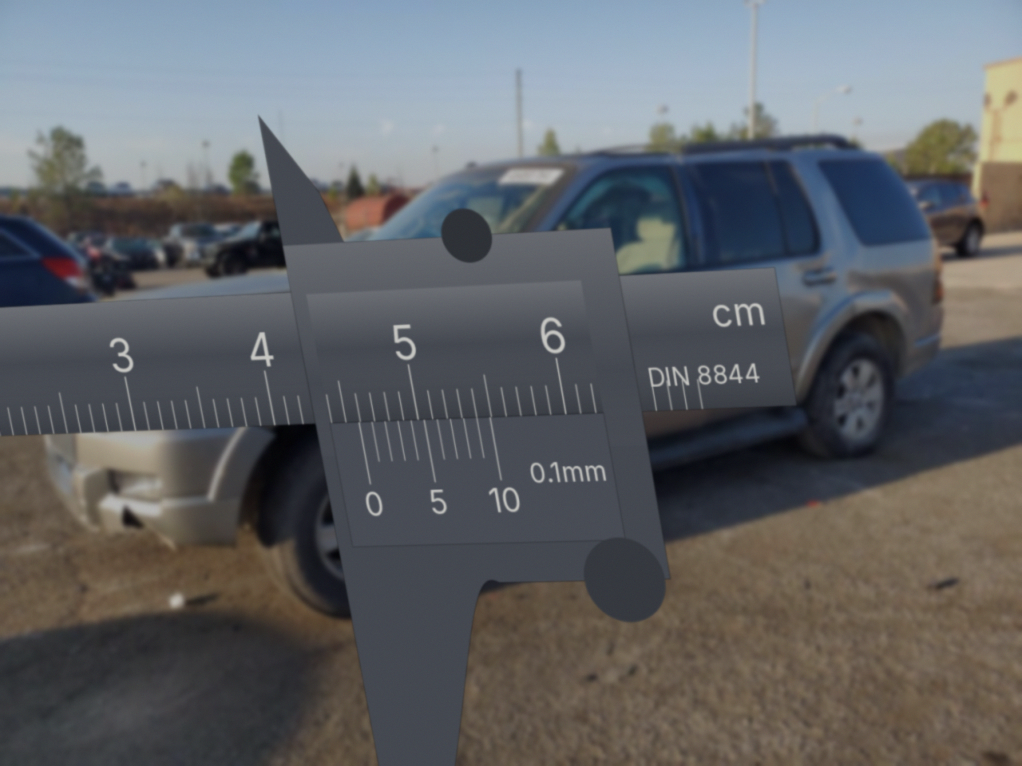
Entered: 45.9 mm
